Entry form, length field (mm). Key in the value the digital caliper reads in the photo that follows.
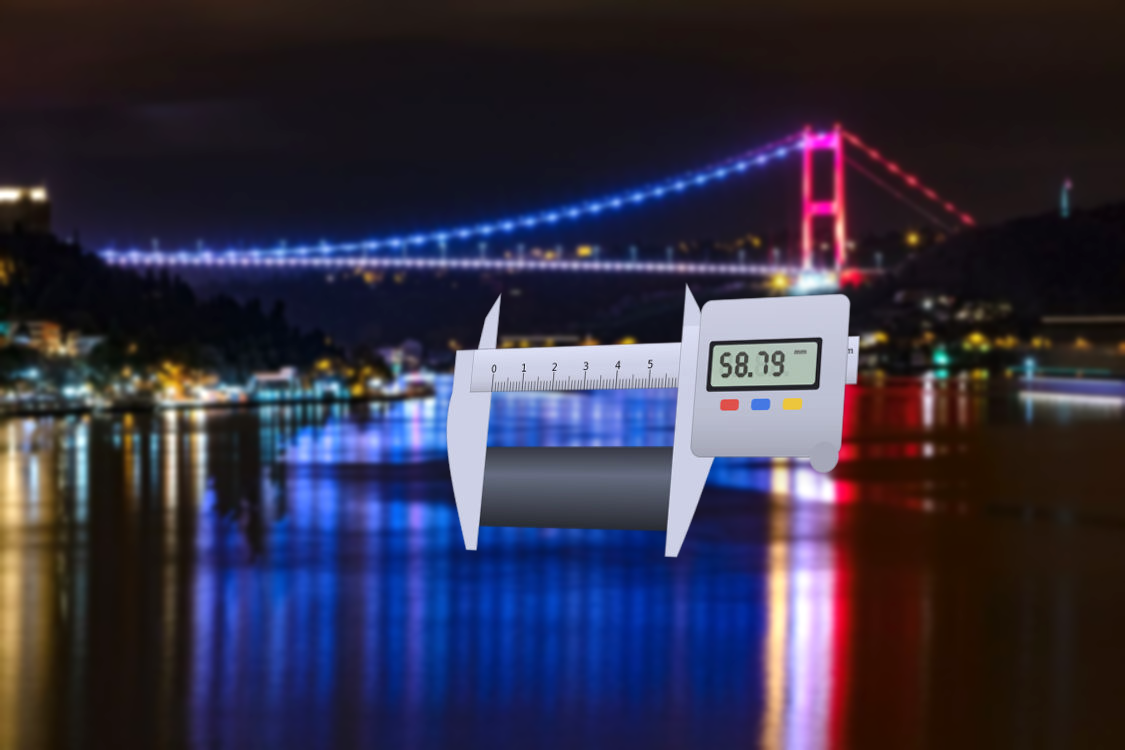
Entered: 58.79 mm
